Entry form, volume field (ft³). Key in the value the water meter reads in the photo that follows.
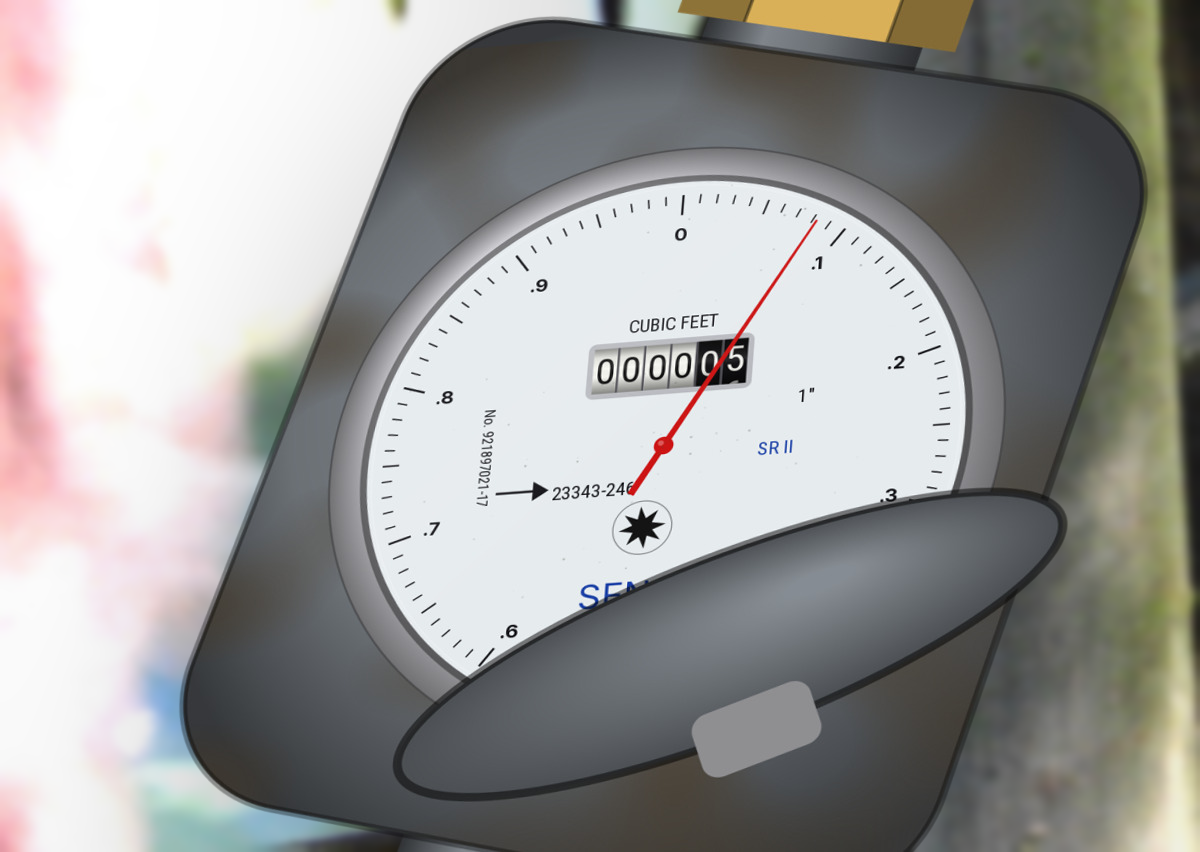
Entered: 5.08 ft³
